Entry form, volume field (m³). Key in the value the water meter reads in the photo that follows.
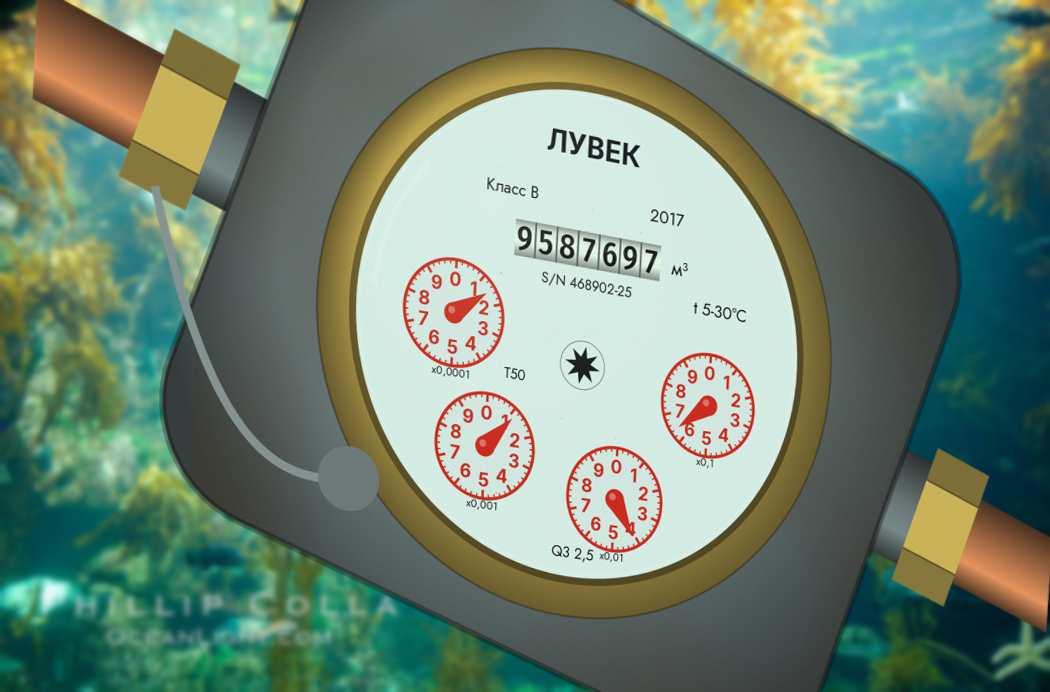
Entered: 9587697.6411 m³
